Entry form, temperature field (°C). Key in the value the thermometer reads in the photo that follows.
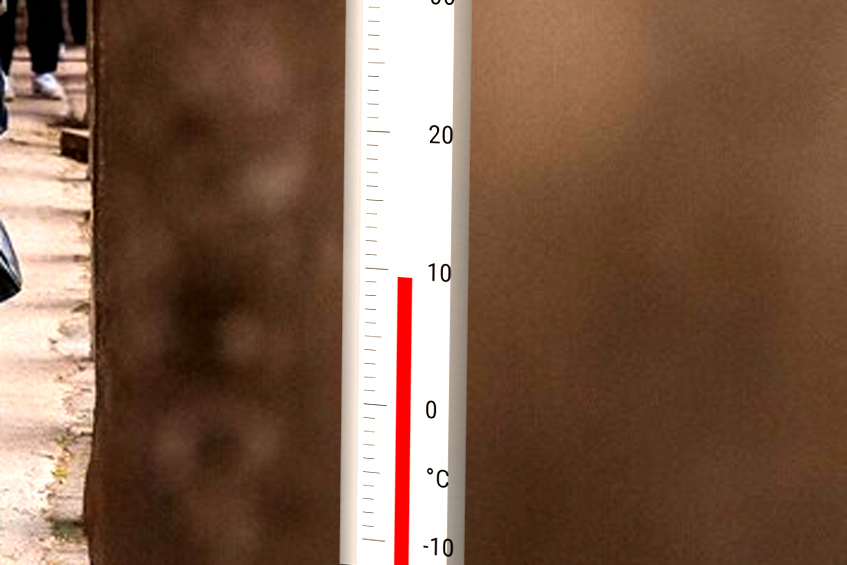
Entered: 9.5 °C
